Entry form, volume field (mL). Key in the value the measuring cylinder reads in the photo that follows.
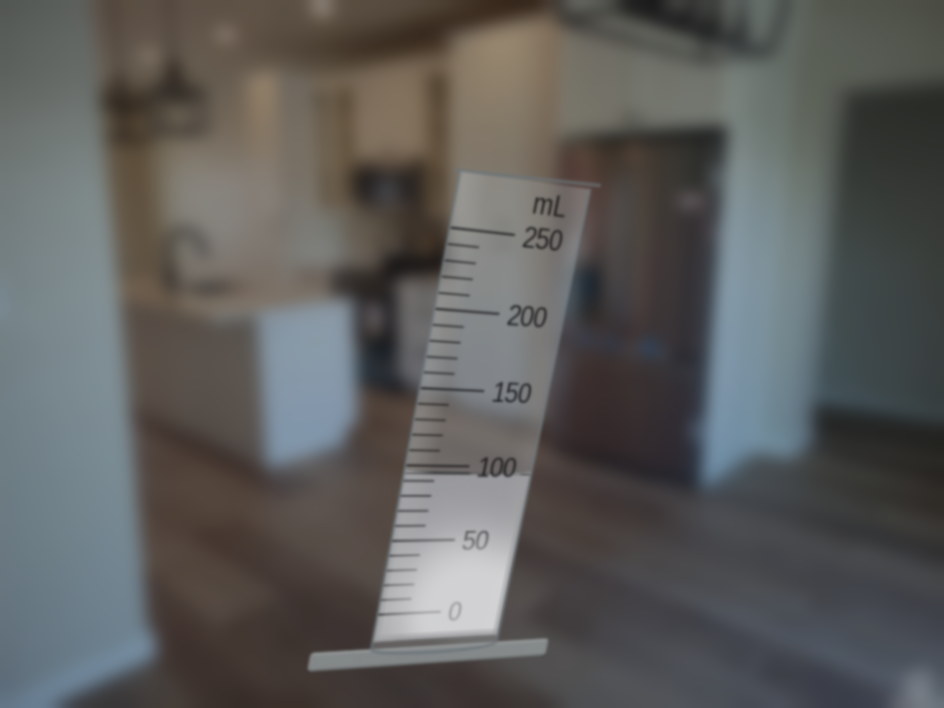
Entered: 95 mL
